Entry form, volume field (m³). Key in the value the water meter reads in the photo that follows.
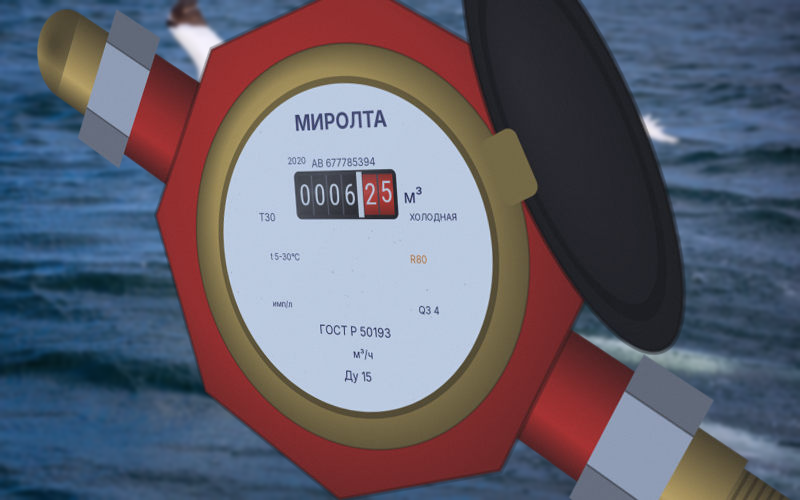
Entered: 6.25 m³
